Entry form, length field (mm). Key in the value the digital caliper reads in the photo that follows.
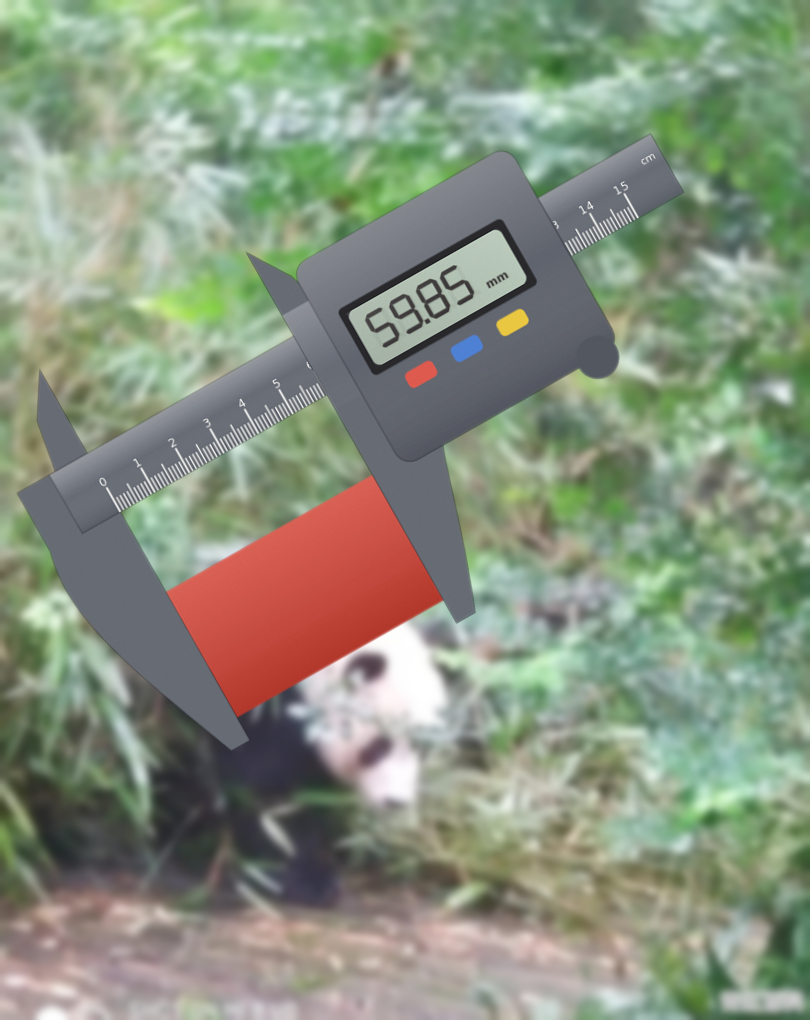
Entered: 59.85 mm
